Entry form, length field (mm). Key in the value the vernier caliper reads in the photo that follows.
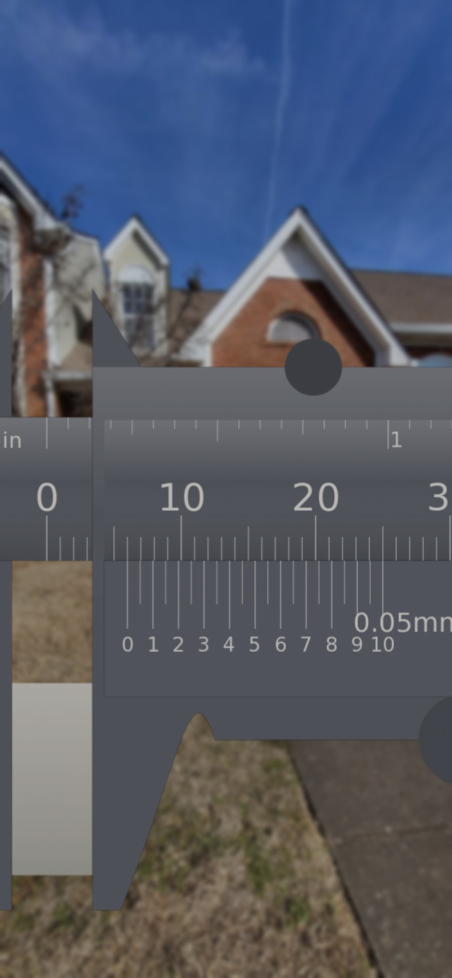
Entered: 6.0 mm
